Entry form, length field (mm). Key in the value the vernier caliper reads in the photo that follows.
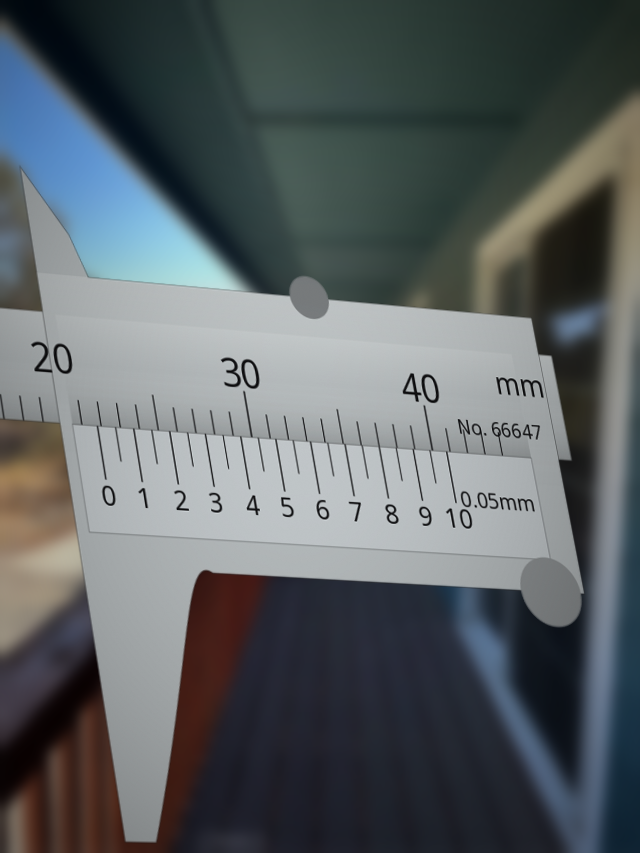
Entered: 21.8 mm
